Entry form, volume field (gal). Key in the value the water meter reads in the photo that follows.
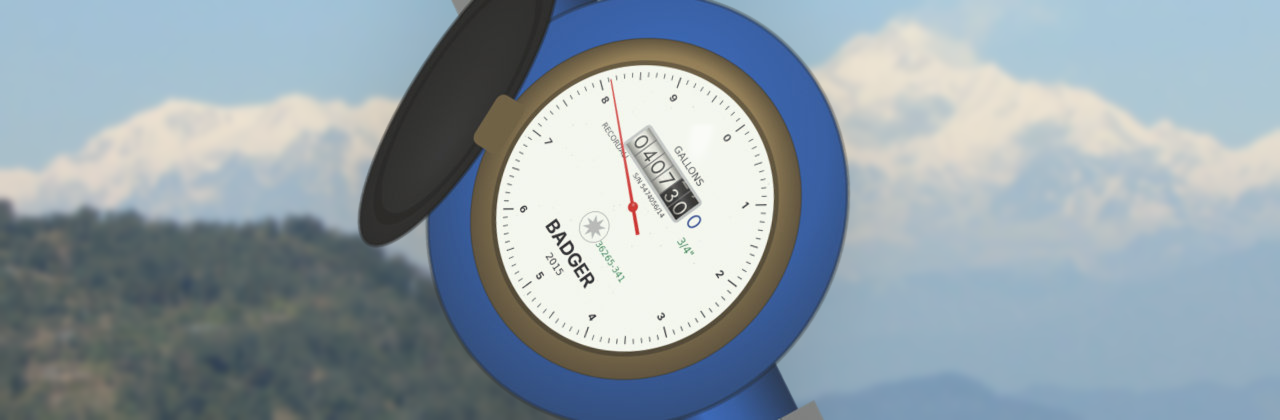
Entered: 407298.1 gal
